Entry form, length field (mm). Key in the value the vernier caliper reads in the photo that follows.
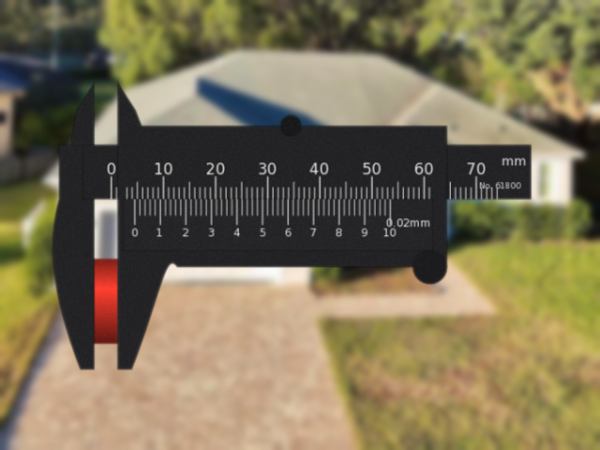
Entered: 4.5 mm
